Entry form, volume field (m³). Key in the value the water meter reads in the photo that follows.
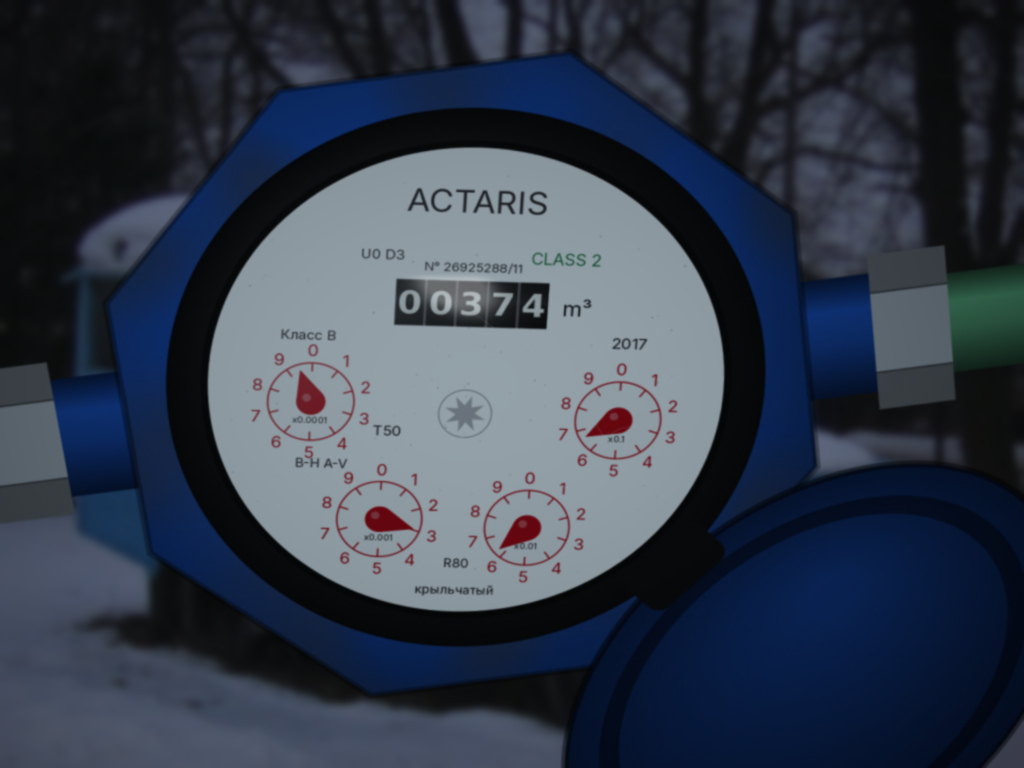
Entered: 374.6629 m³
